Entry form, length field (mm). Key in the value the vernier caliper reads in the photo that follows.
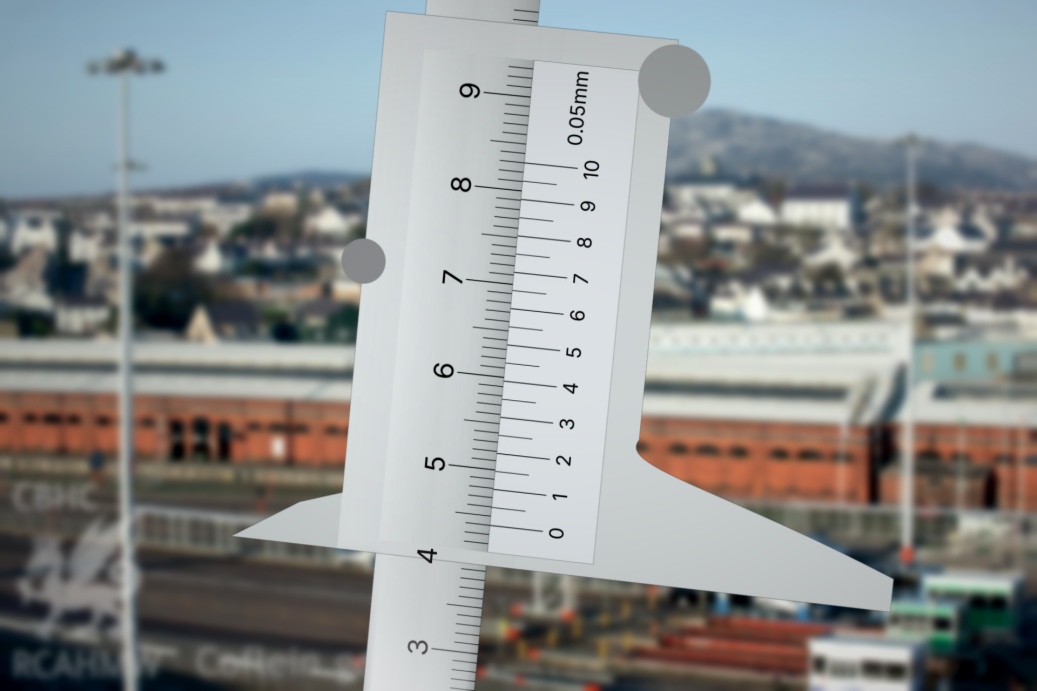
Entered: 44.0 mm
